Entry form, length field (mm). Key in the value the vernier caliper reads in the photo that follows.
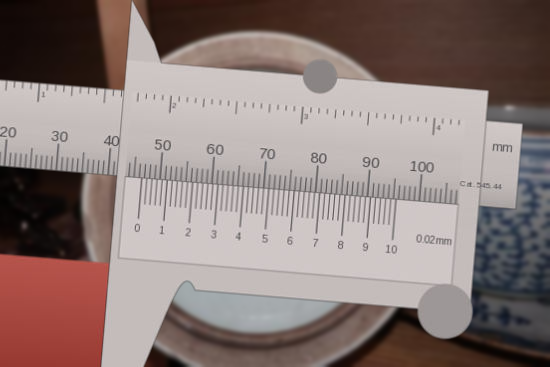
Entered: 46.5 mm
